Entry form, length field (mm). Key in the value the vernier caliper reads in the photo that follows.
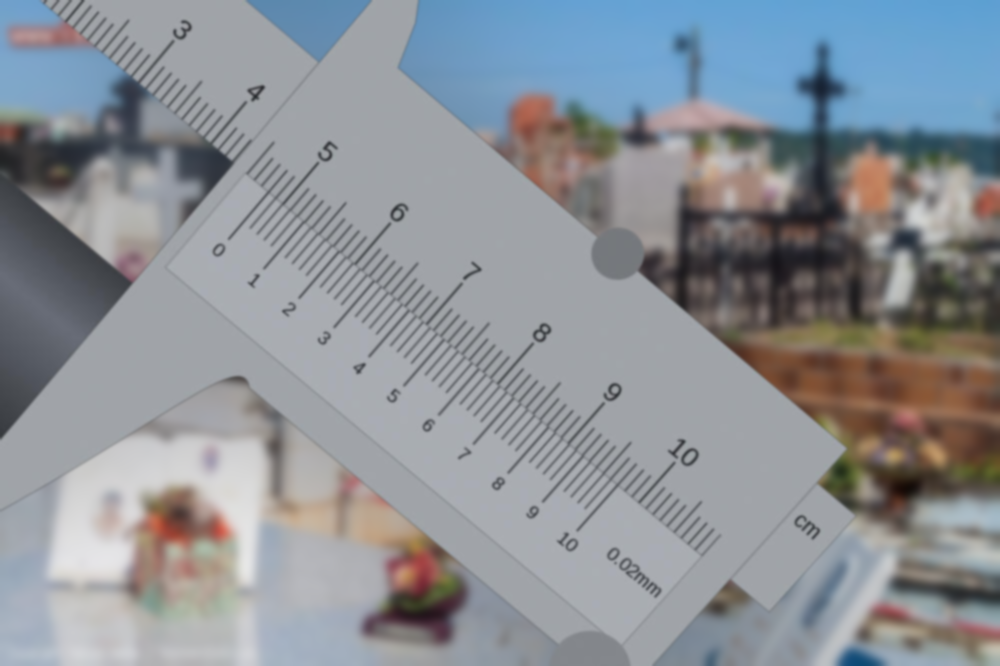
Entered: 48.0 mm
